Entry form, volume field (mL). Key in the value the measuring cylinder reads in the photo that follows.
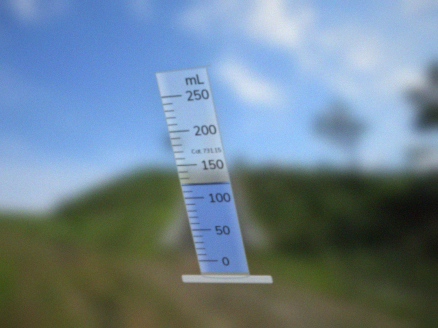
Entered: 120 mL
